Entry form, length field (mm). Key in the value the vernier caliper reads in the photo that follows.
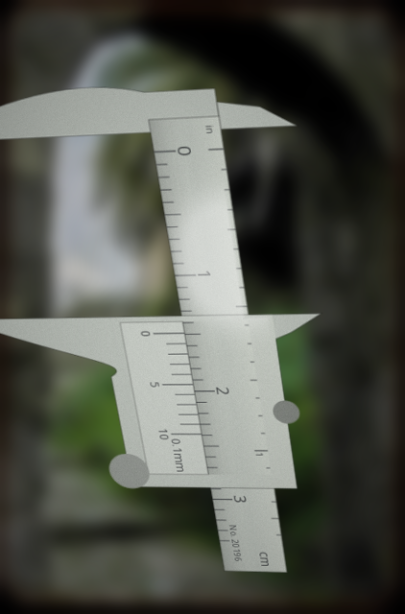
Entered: 14.9 mm
